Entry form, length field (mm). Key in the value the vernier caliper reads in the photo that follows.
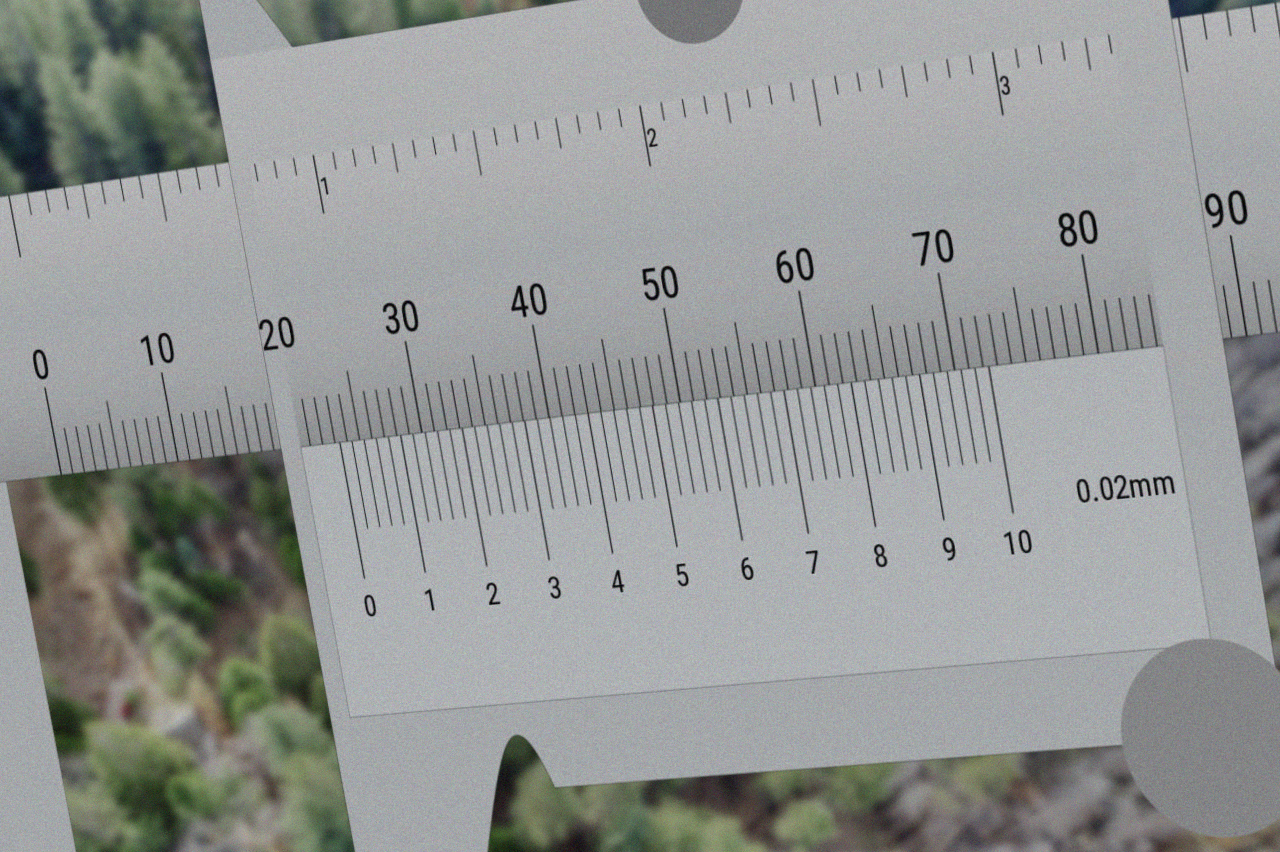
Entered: 23.4 mm
